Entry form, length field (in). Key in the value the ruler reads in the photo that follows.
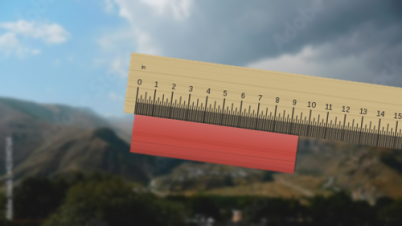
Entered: 9.5 in
